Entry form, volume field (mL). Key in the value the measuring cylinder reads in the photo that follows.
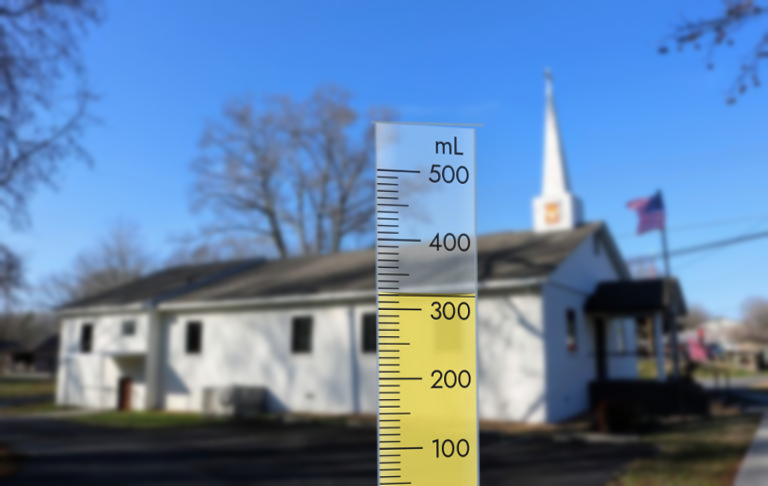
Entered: 320 mL
